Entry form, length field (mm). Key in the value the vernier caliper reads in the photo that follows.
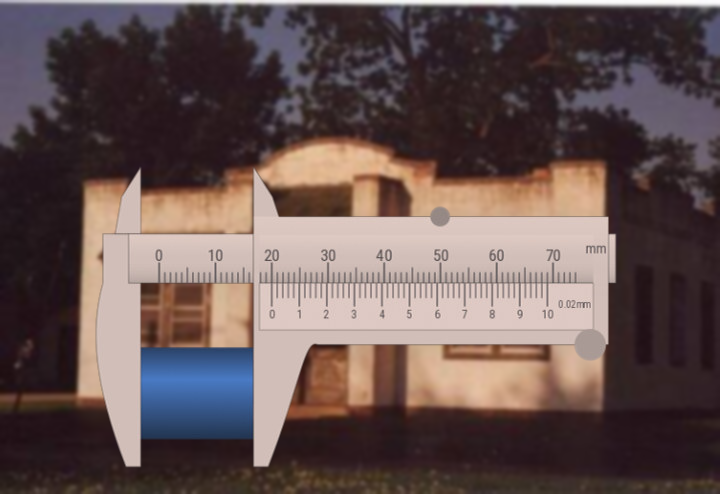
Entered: 20.0 mm
